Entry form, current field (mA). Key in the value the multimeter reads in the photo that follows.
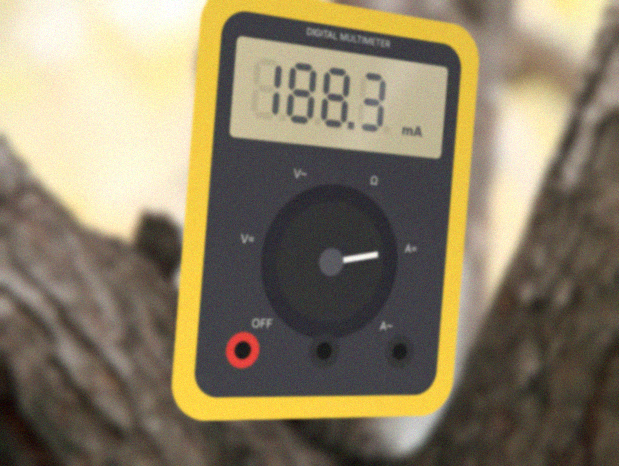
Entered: 188.3 mA
